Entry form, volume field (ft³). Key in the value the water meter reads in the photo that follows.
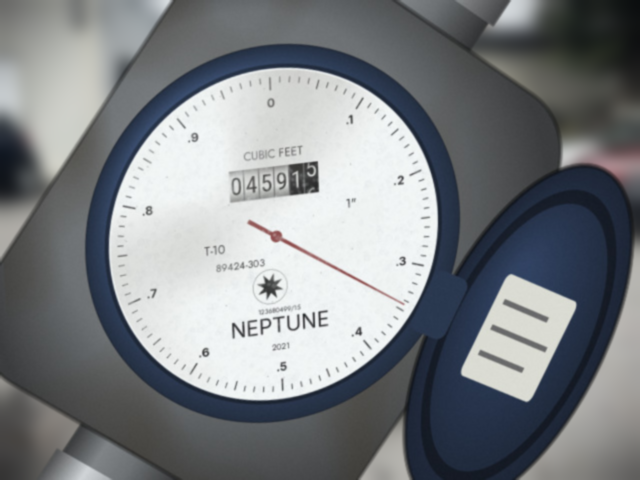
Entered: 45915.34 ft³
